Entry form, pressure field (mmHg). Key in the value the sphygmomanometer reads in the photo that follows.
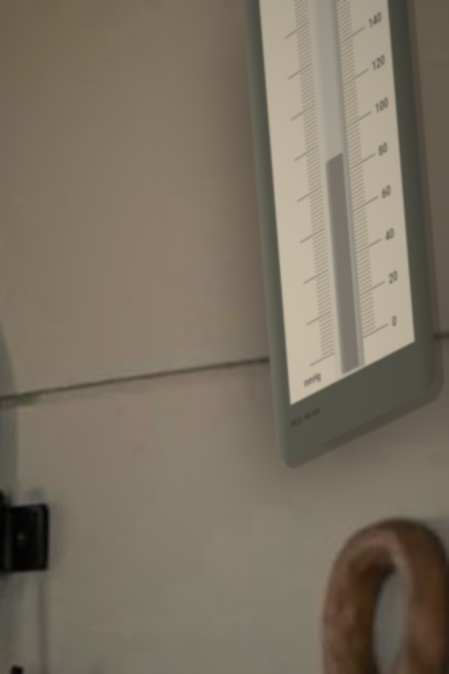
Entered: 90 mmHg
